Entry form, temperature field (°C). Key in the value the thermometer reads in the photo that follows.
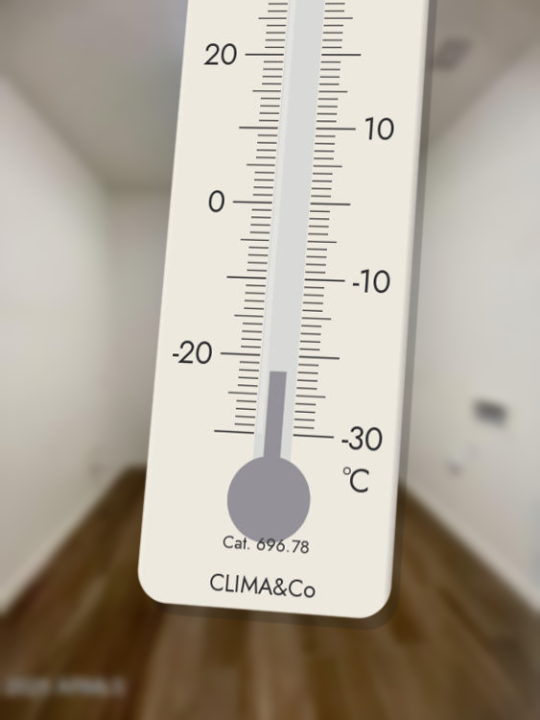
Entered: -22 °C
